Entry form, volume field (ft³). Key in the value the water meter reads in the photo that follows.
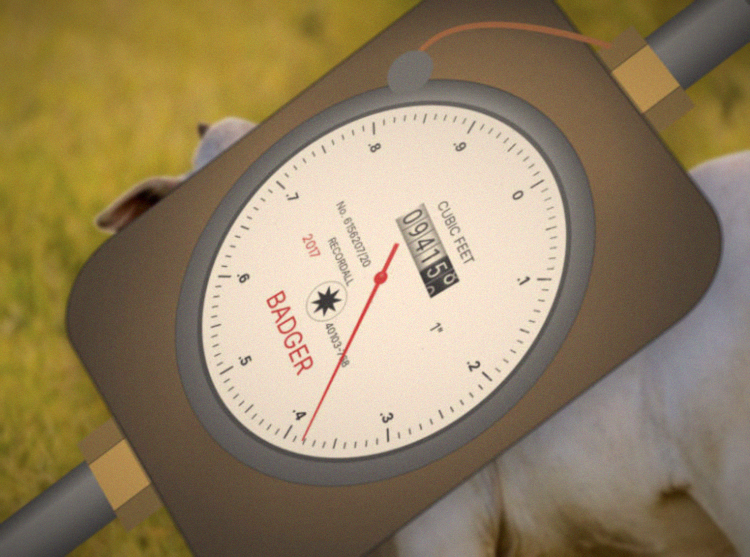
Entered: 94158.38 ft³
